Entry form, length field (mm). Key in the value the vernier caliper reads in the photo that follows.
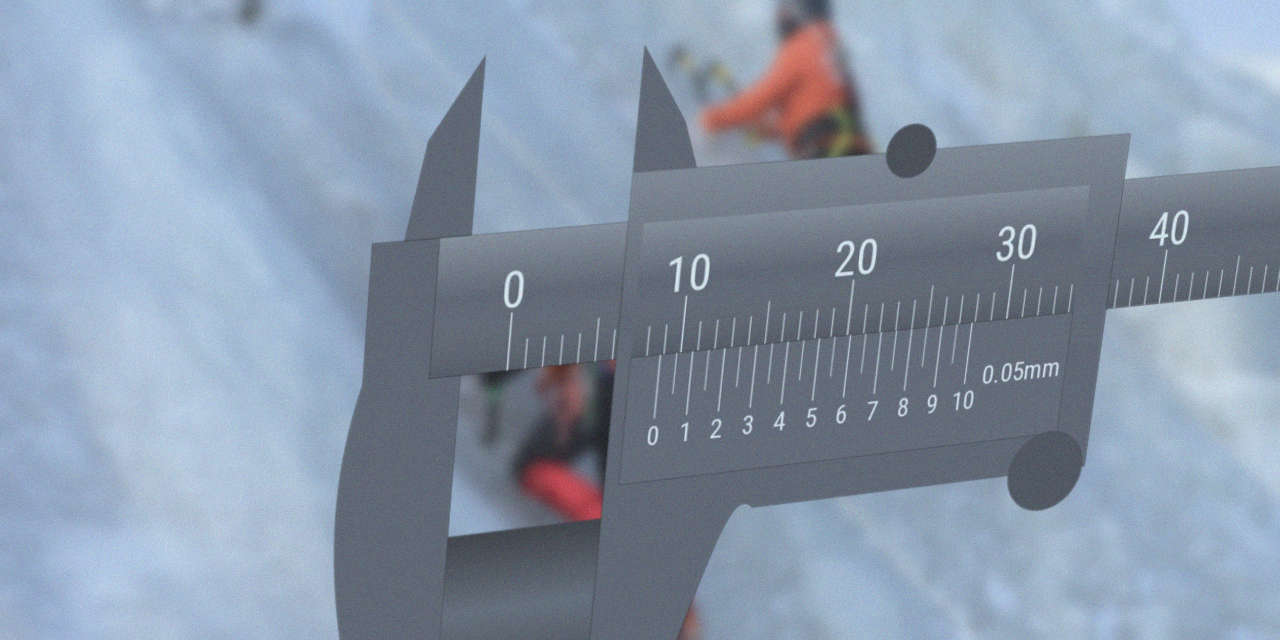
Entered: 8.8 mm
